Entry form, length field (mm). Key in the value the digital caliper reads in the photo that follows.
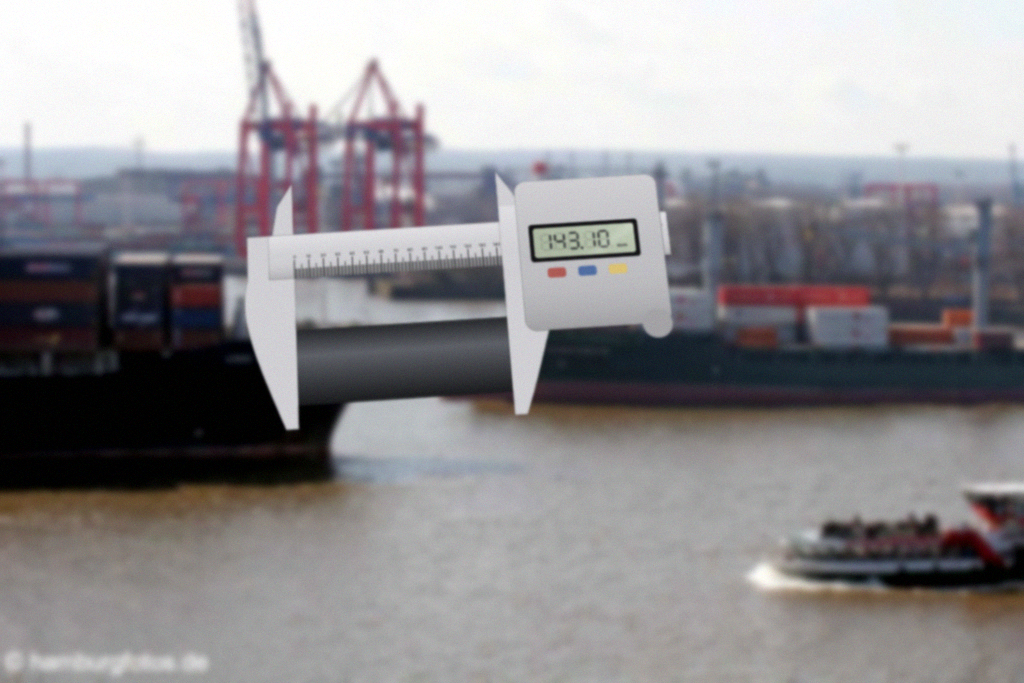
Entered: 143.10 mm
